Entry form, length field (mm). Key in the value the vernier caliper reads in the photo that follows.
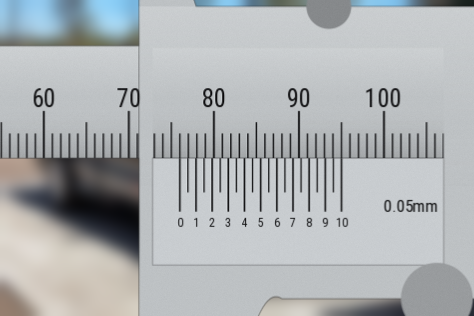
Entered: 76.0 mm
